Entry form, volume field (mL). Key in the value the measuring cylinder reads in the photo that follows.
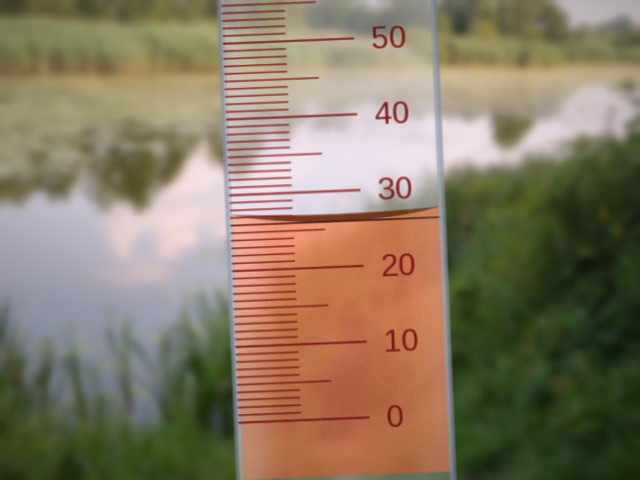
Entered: 26 mL
